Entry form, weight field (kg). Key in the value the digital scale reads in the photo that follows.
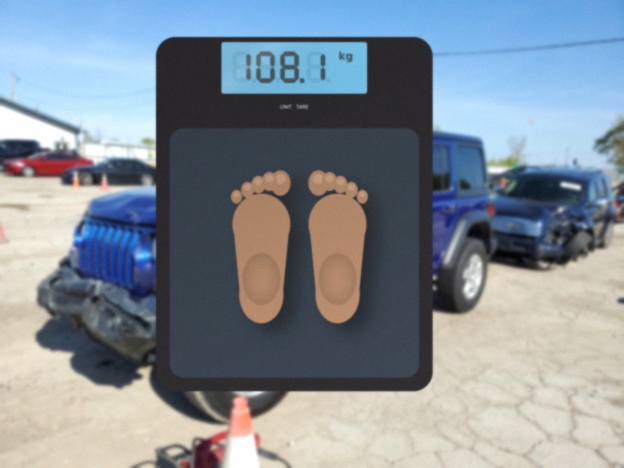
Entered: 108.1 kg
